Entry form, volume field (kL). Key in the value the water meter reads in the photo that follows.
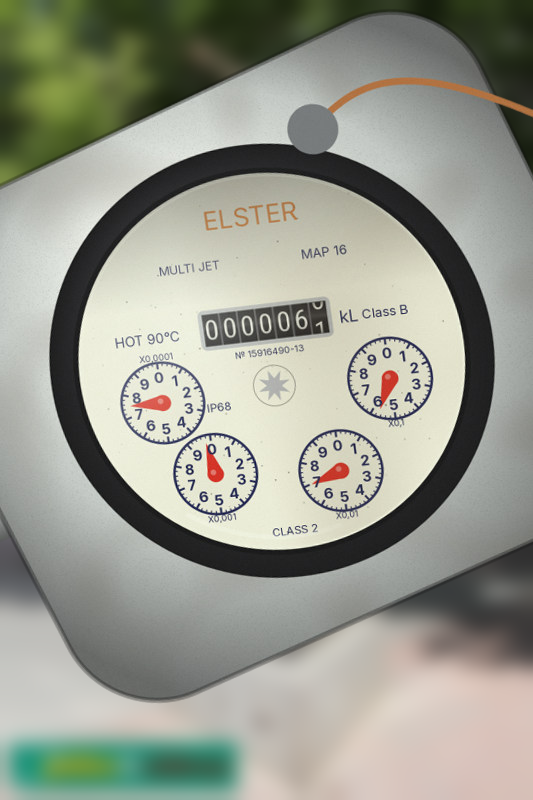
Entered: 60.5697 kL
